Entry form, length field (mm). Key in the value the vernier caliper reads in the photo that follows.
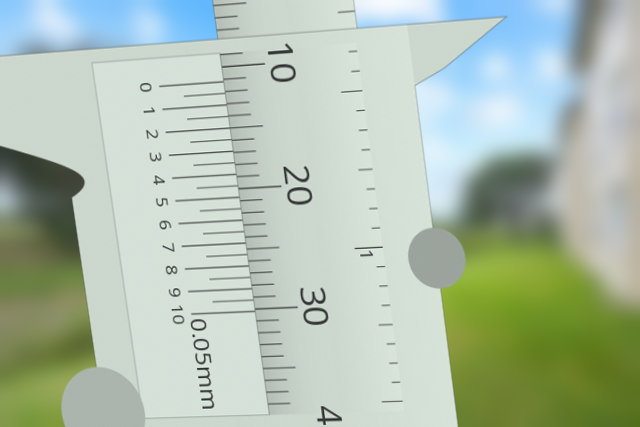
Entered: 11.2 mm
